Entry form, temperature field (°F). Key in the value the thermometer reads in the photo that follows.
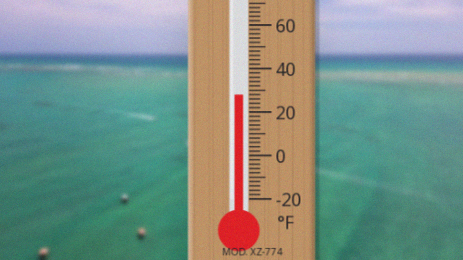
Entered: 28 °F
